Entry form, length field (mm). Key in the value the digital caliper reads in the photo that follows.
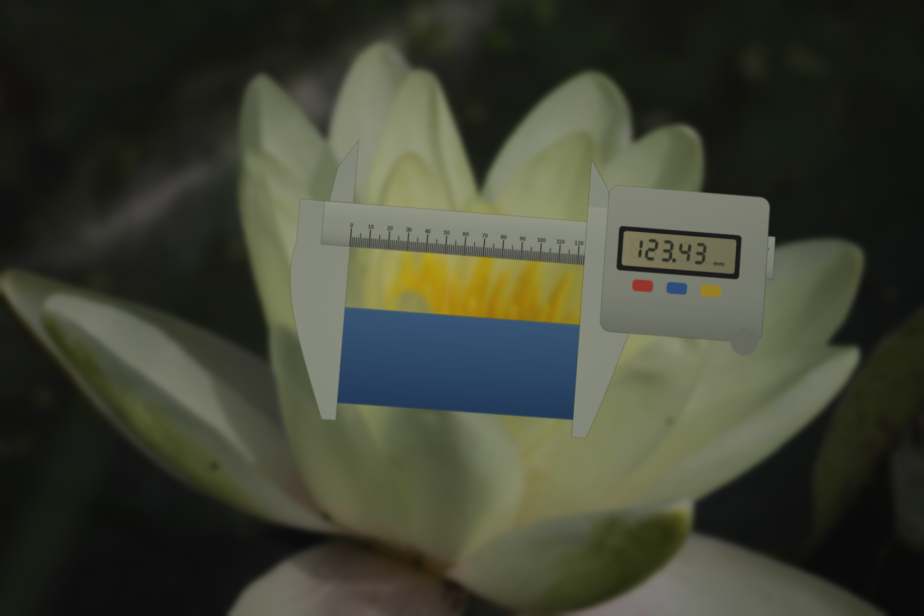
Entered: 123.43 mm
